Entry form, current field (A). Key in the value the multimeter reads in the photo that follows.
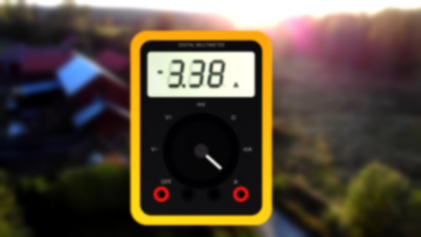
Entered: -3.38 A
